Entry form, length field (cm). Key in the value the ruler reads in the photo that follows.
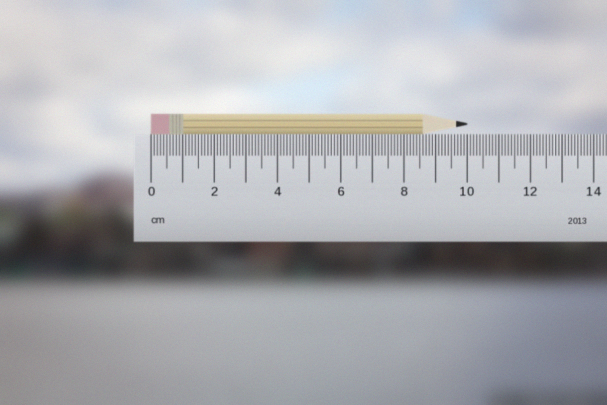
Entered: 10 cm
